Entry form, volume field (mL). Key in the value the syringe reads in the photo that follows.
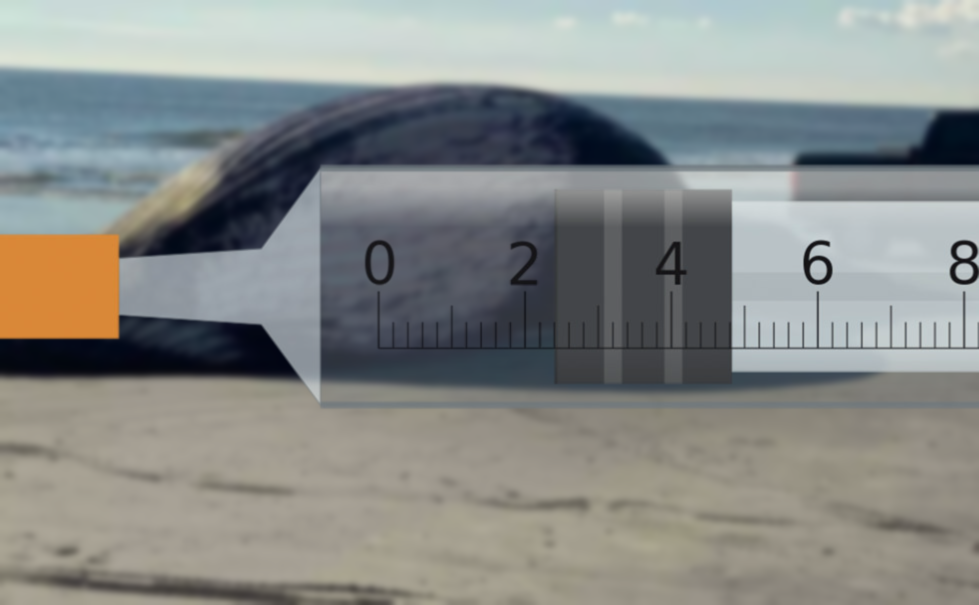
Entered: 2.4 mL
